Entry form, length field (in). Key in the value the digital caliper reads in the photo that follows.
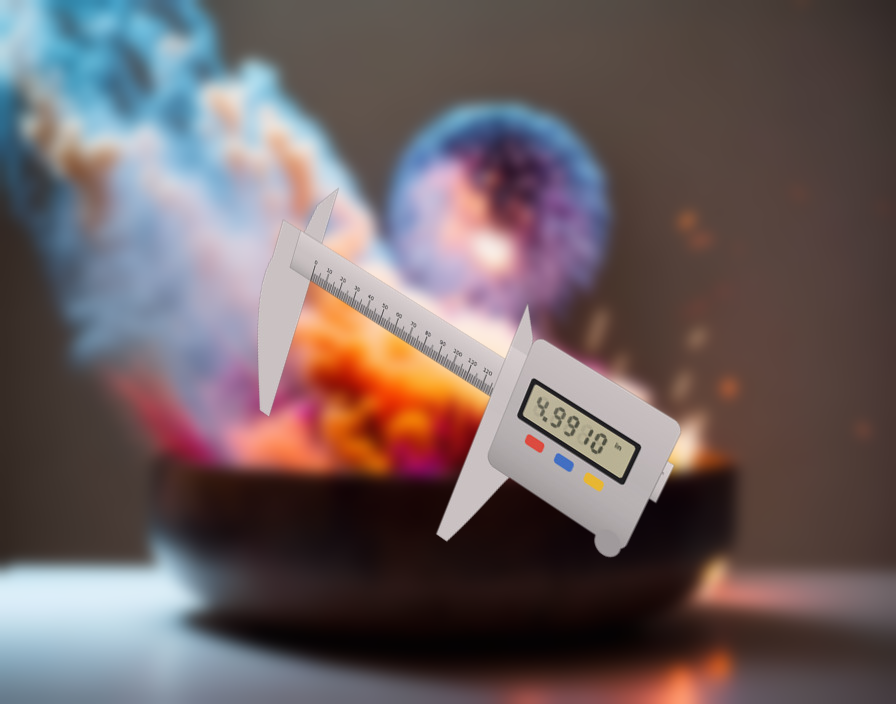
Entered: 4.9910 in
